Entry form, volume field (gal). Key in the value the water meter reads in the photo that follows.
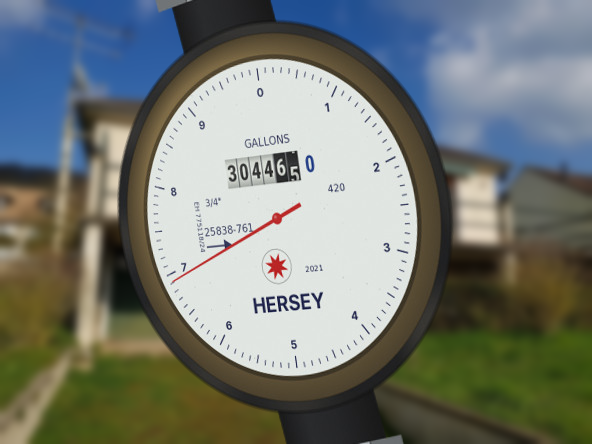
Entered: 3044646.9 gal
